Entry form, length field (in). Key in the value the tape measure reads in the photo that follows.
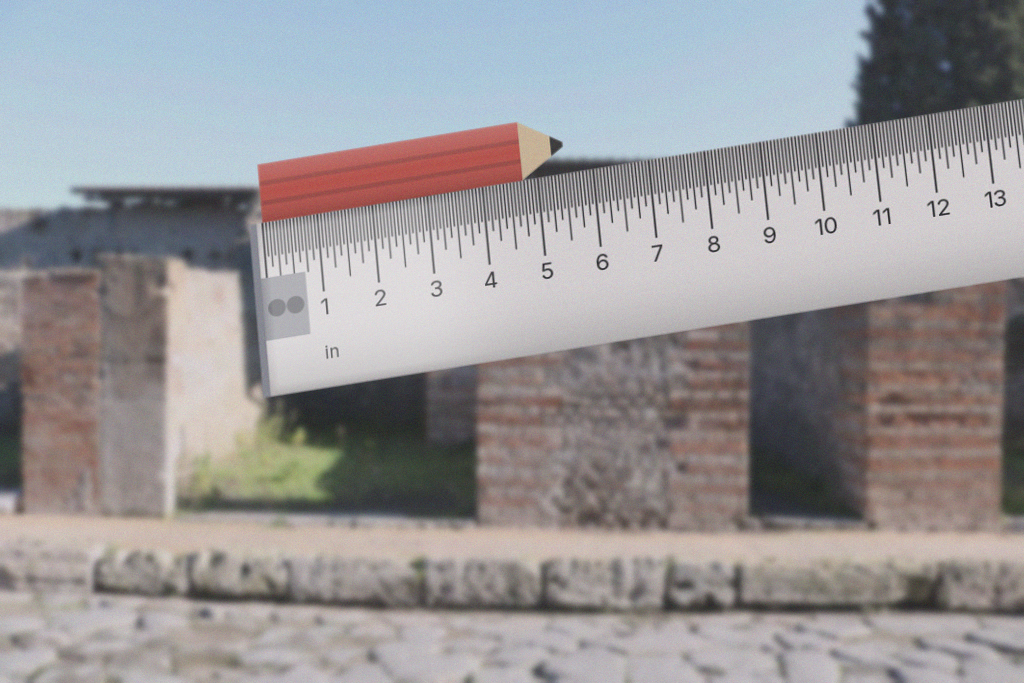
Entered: 5.5 in
